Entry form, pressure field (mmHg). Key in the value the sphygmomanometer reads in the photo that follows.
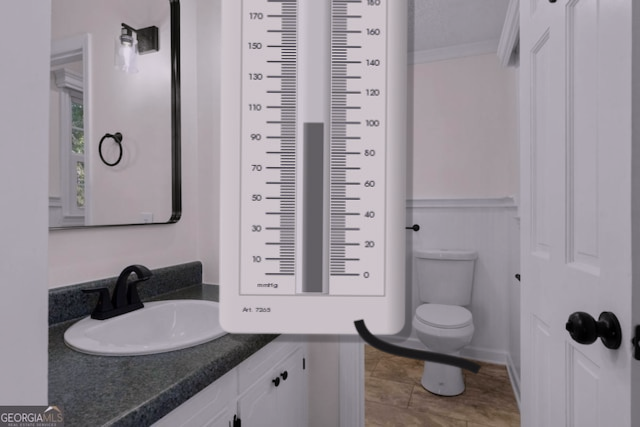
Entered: 100 mmHg
